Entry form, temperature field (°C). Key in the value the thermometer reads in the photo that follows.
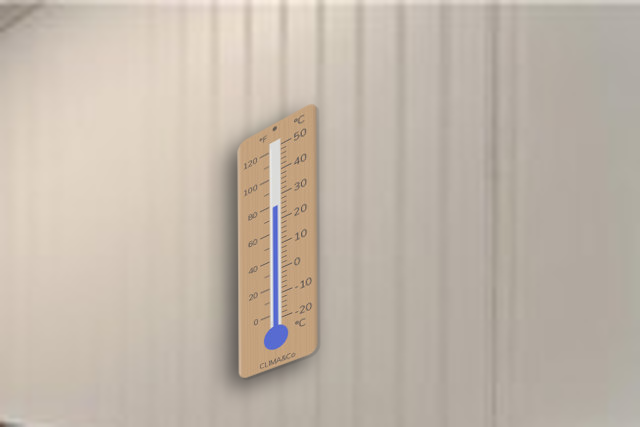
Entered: 26 °C
